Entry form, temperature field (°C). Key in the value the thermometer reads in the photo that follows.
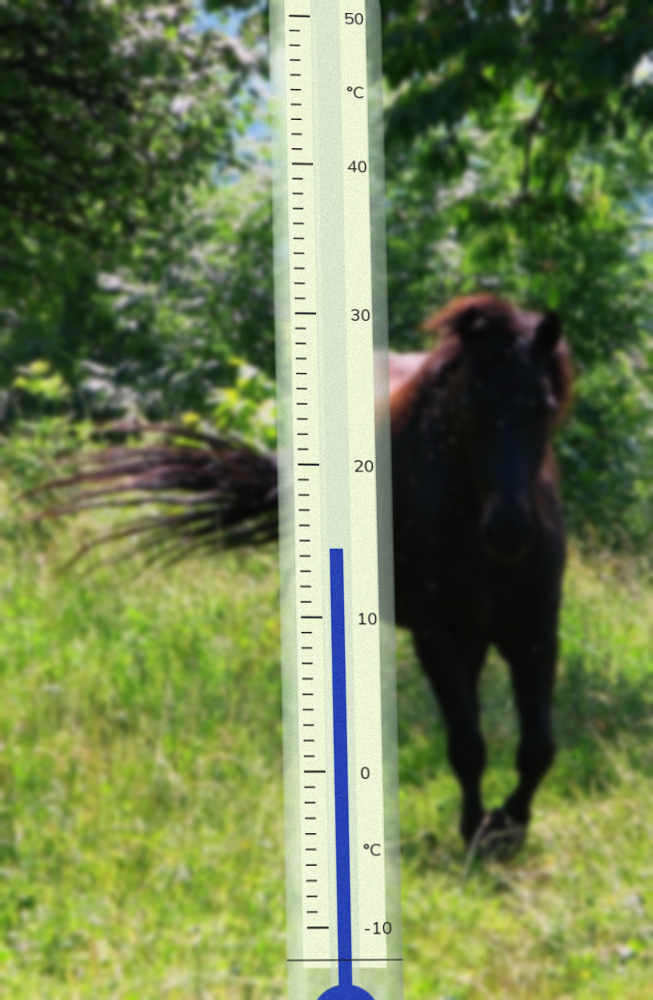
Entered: 14.5 °C
